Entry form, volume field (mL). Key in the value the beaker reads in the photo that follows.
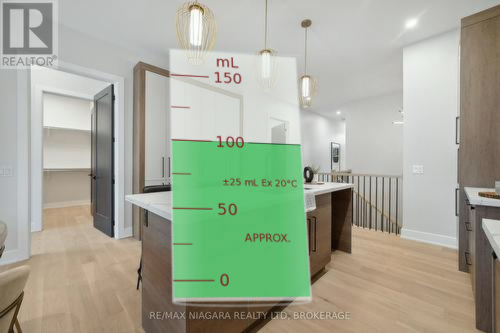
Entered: 100 mL
